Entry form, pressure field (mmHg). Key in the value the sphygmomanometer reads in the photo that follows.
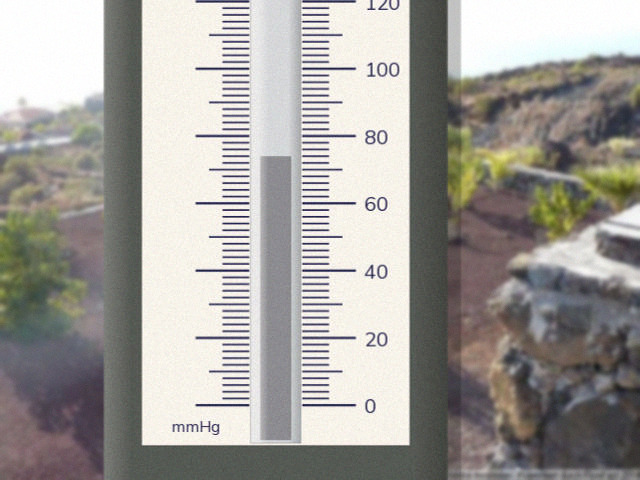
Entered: 74 mmHg
